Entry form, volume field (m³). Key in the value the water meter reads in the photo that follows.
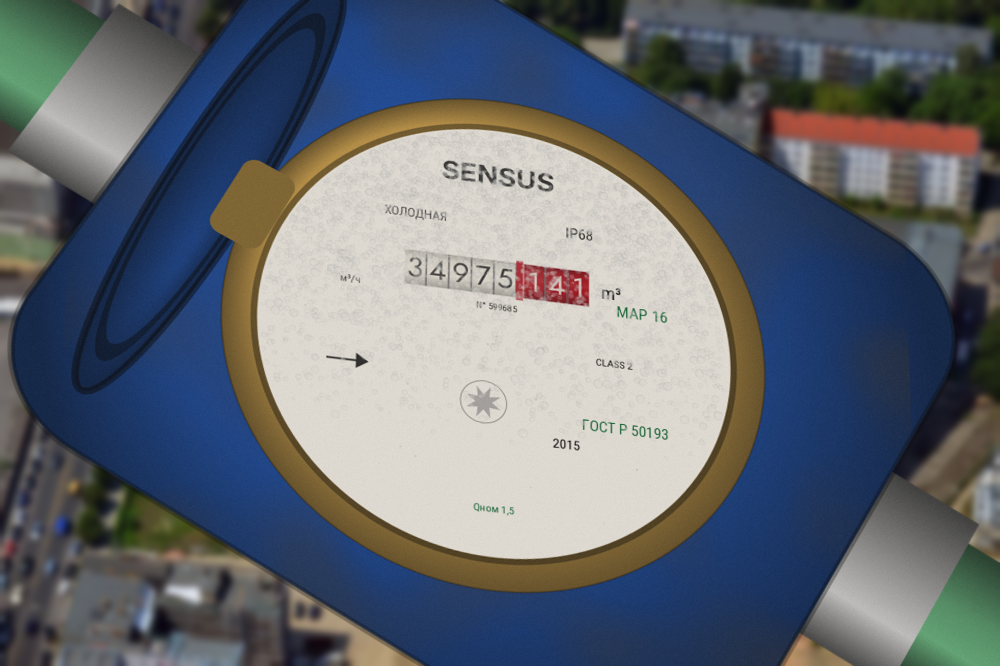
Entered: 34975.141 m³
